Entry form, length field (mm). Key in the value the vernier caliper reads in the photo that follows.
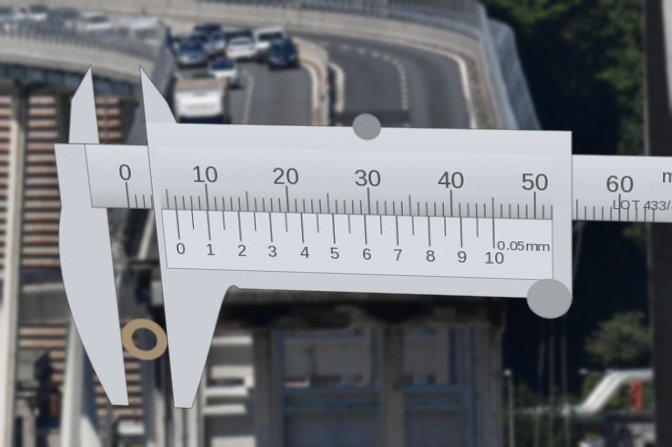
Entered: 6.0 mm
